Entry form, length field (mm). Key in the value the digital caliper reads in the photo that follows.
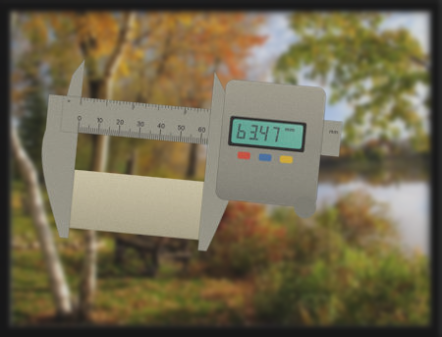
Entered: 63.47 mm
